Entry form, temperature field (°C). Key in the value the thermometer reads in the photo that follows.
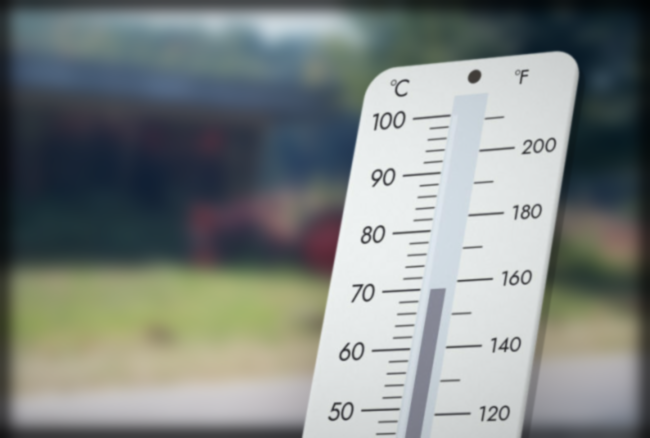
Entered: 70 °C
